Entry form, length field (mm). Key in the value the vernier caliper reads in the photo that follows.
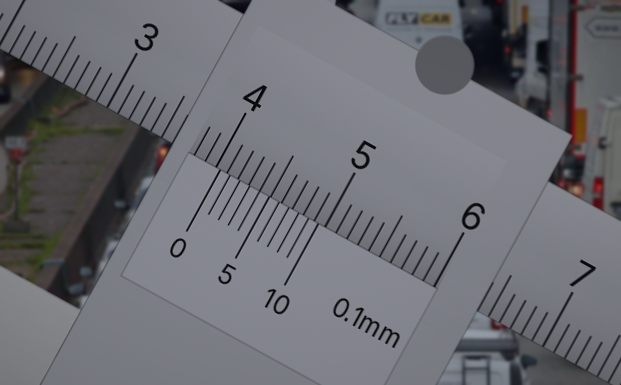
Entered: 40.4 mm
